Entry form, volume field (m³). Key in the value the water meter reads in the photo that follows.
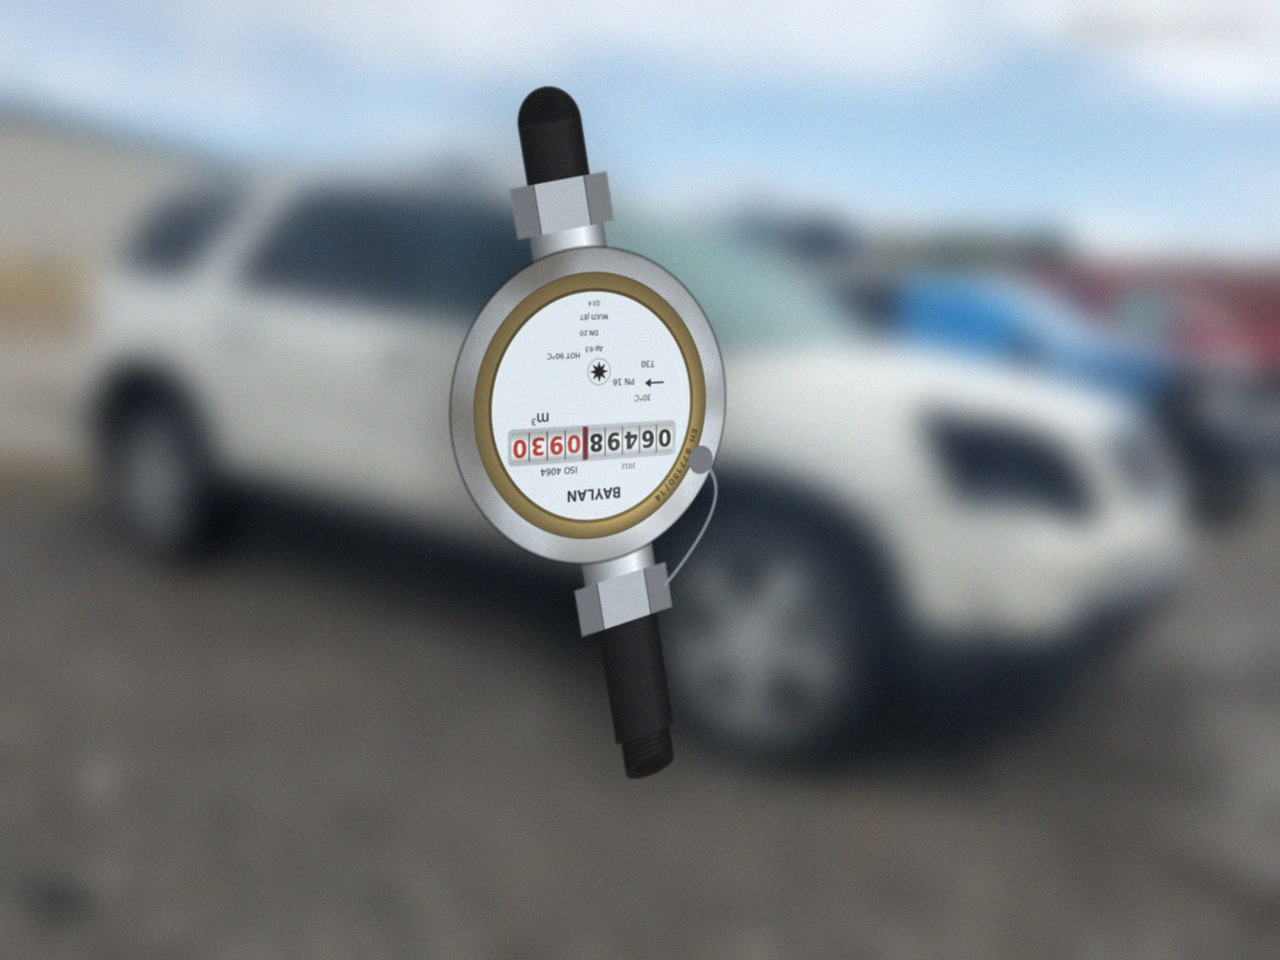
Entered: 6498.0930 m³
